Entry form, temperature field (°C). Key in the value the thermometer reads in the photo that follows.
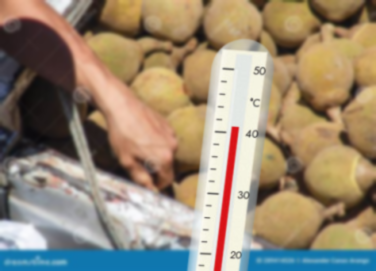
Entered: 41 °C
